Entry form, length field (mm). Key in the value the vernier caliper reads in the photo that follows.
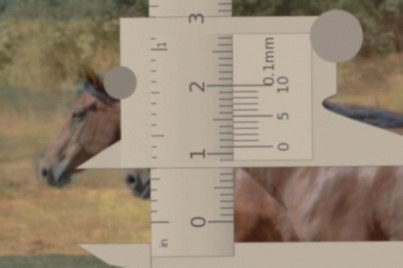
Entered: 11.0 mm
